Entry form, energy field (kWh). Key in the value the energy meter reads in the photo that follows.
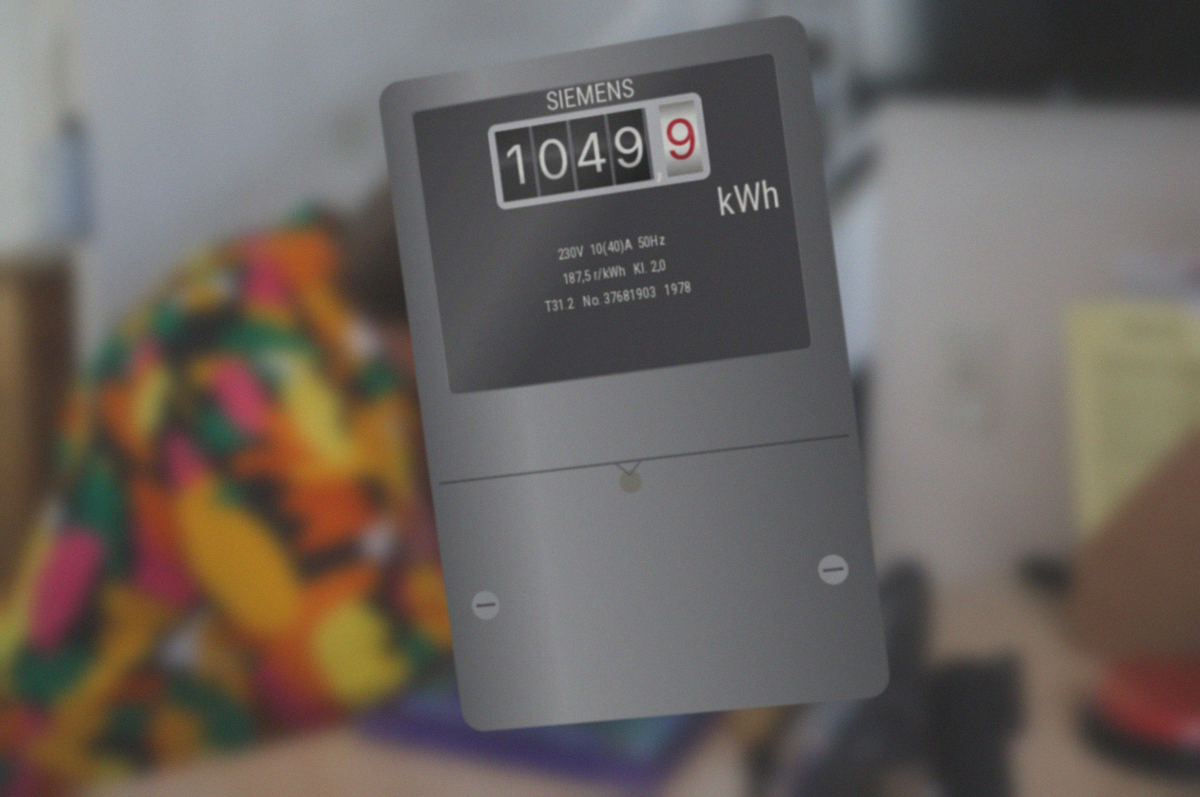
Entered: 1049.9 kWh
